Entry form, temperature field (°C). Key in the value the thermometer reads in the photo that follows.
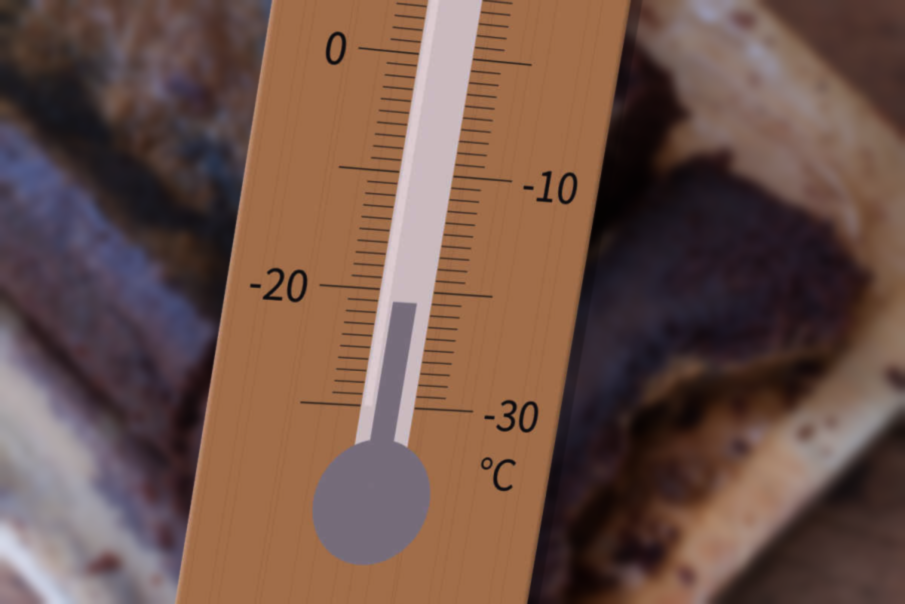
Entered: -21 °C
